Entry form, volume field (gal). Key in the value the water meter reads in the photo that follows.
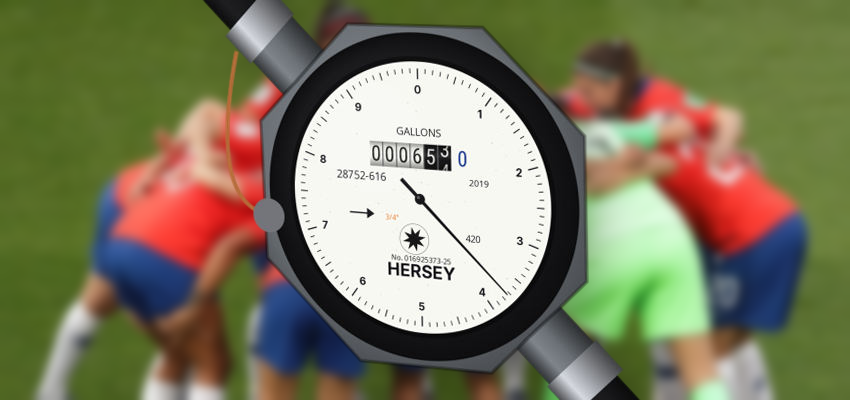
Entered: 6533.7 gal
